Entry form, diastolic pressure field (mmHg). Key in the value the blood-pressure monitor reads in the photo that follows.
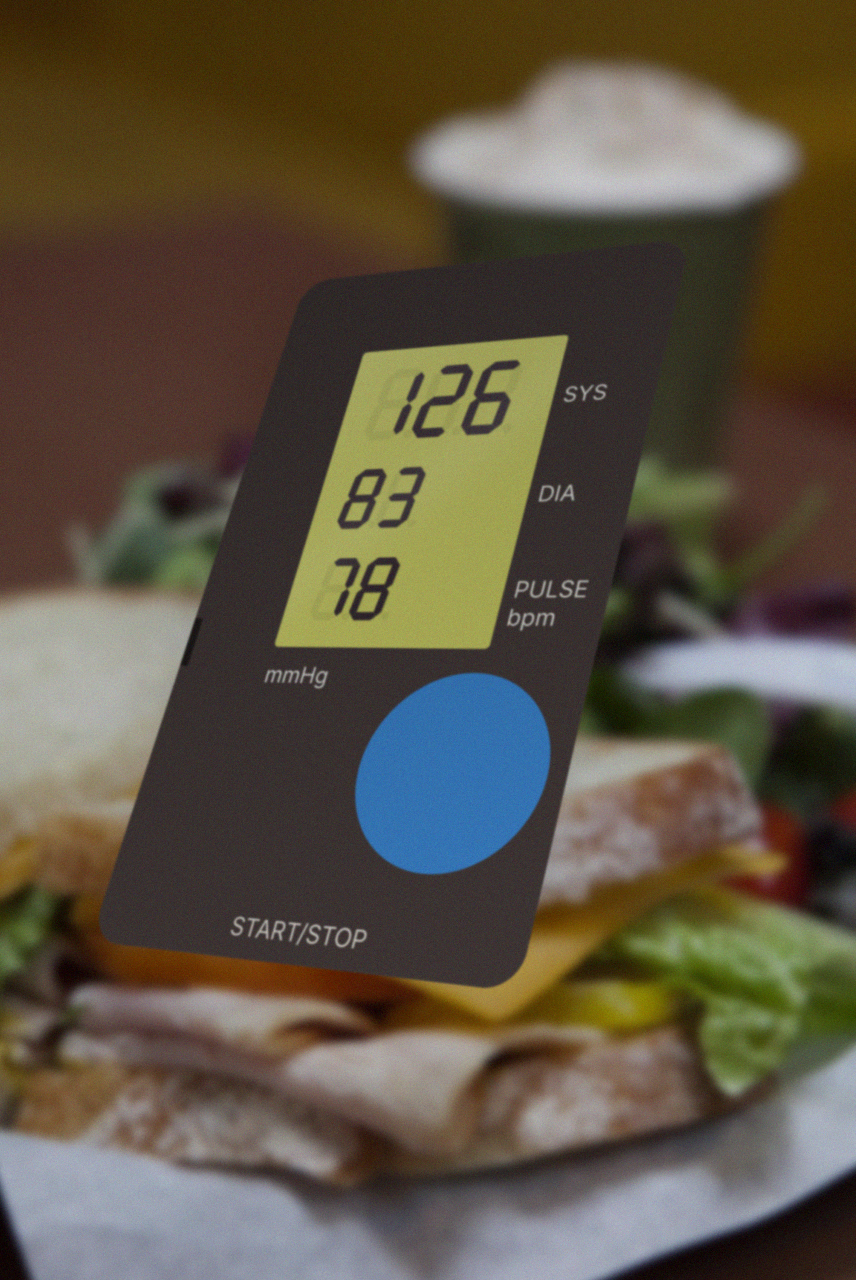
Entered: 83 mmHg
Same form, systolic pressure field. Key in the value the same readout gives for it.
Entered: 126 mmHg
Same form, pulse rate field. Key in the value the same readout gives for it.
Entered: 78 bpm
